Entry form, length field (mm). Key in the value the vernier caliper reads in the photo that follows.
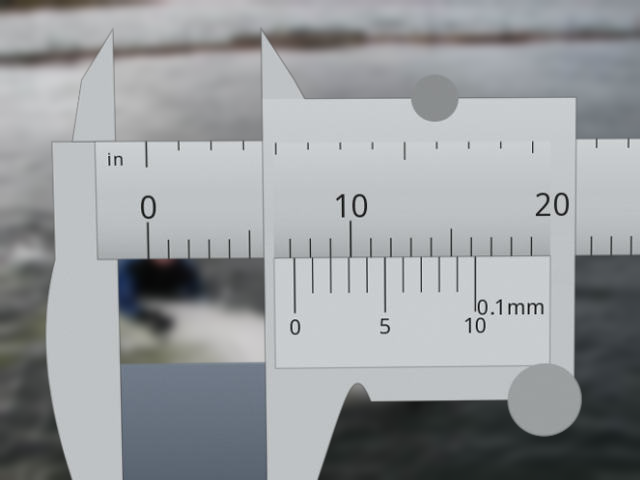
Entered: 7.2 mm
